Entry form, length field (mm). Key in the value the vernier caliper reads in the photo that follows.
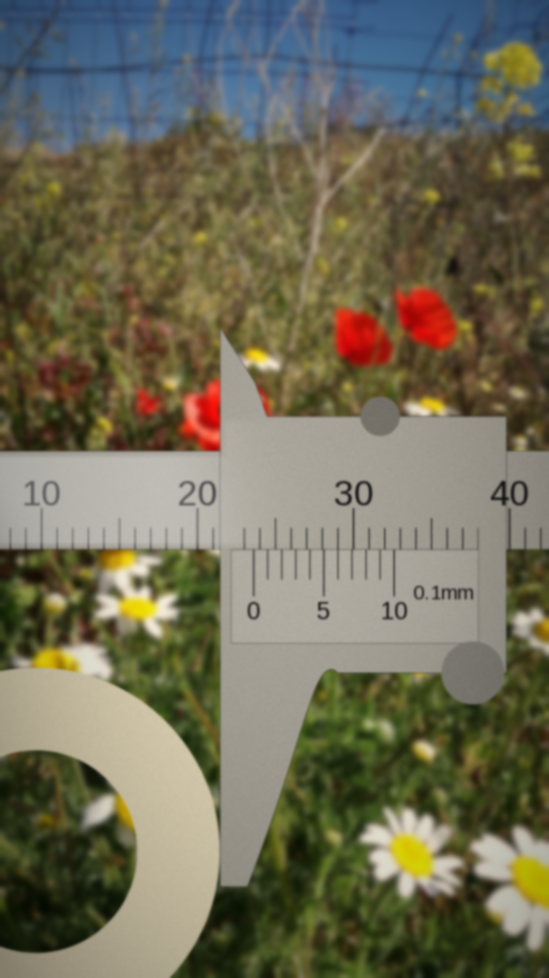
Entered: 23.6 mm
